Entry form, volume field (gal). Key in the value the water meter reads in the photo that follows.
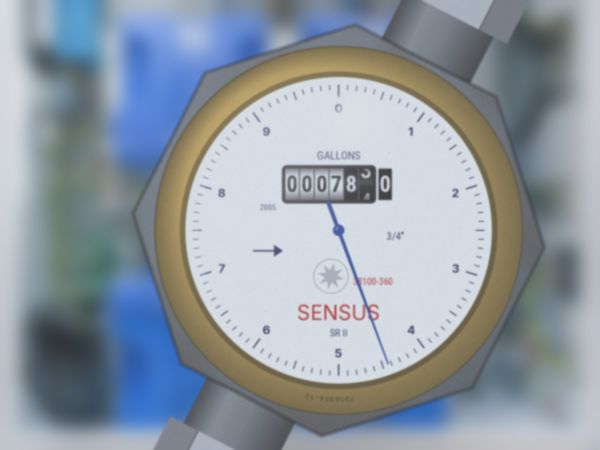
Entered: 7834.4 gal
